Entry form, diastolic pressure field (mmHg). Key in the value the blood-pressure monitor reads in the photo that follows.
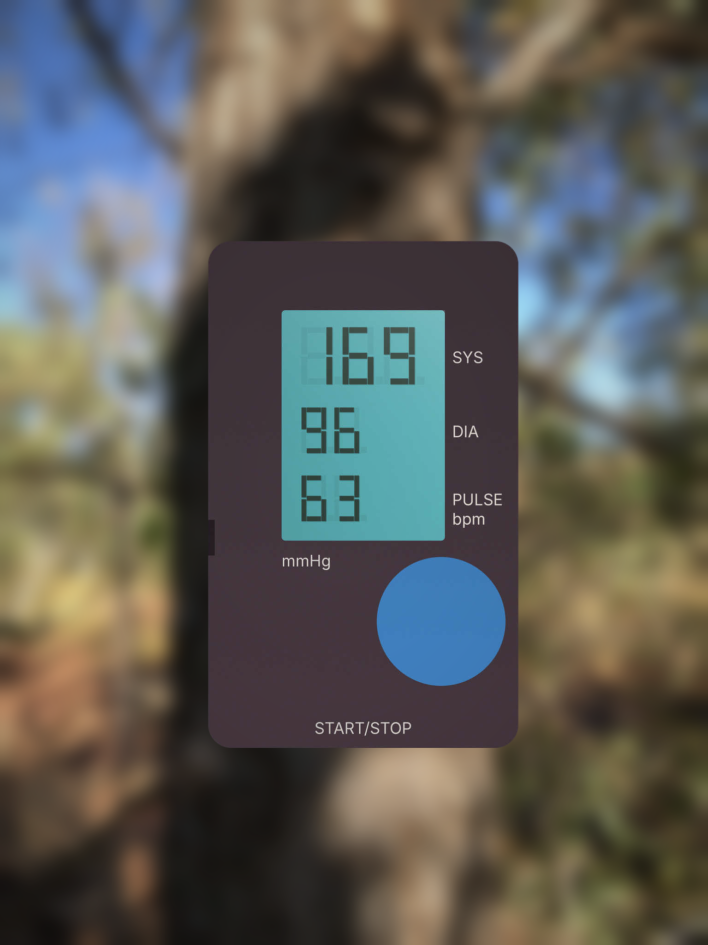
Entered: 96 mmHg
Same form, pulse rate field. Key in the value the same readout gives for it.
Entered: 63 bpm
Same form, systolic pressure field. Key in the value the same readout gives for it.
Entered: 169 mmHg
